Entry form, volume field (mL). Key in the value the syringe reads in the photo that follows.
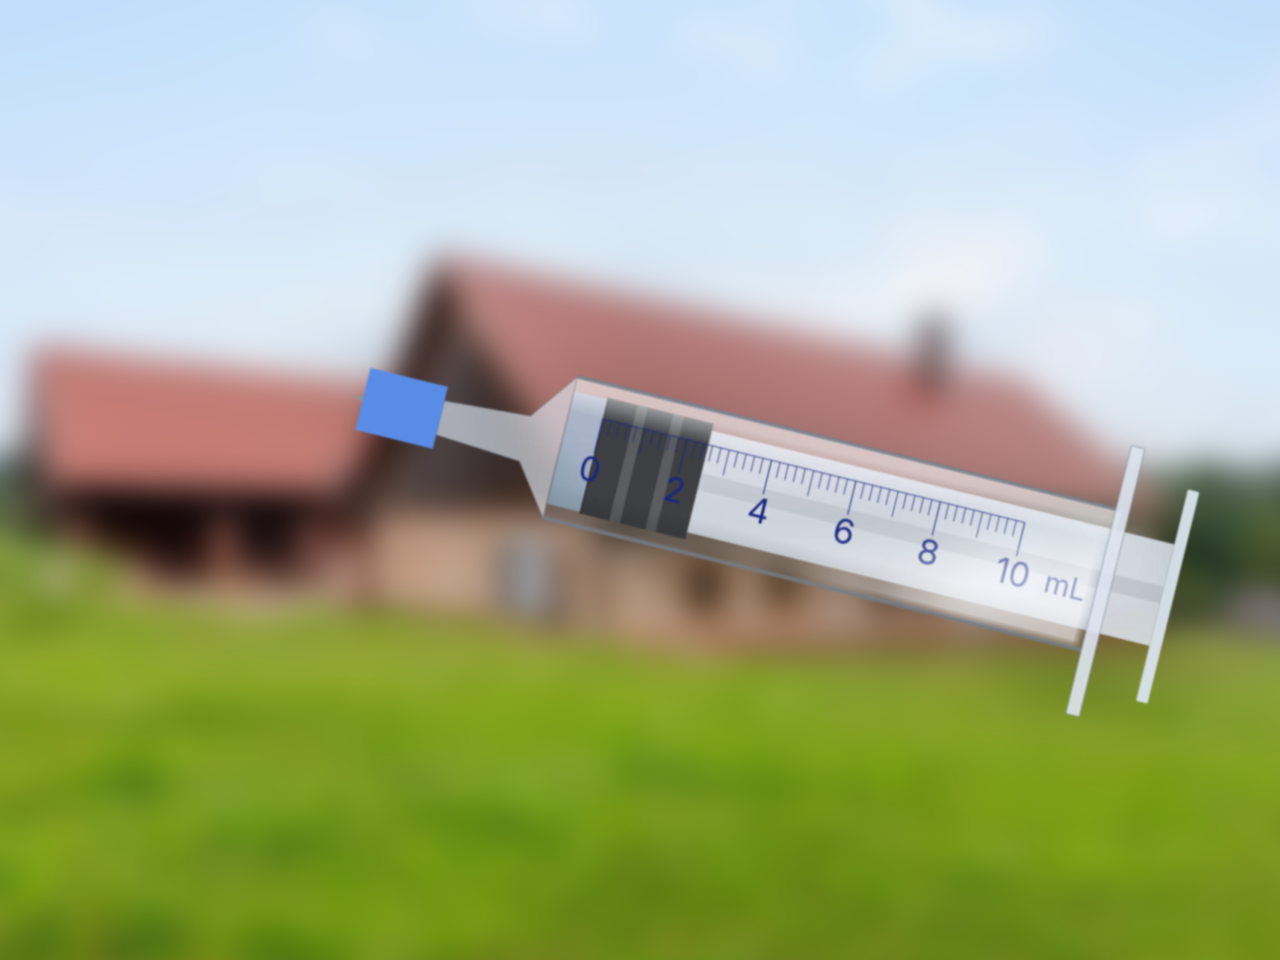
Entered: 0 mL
